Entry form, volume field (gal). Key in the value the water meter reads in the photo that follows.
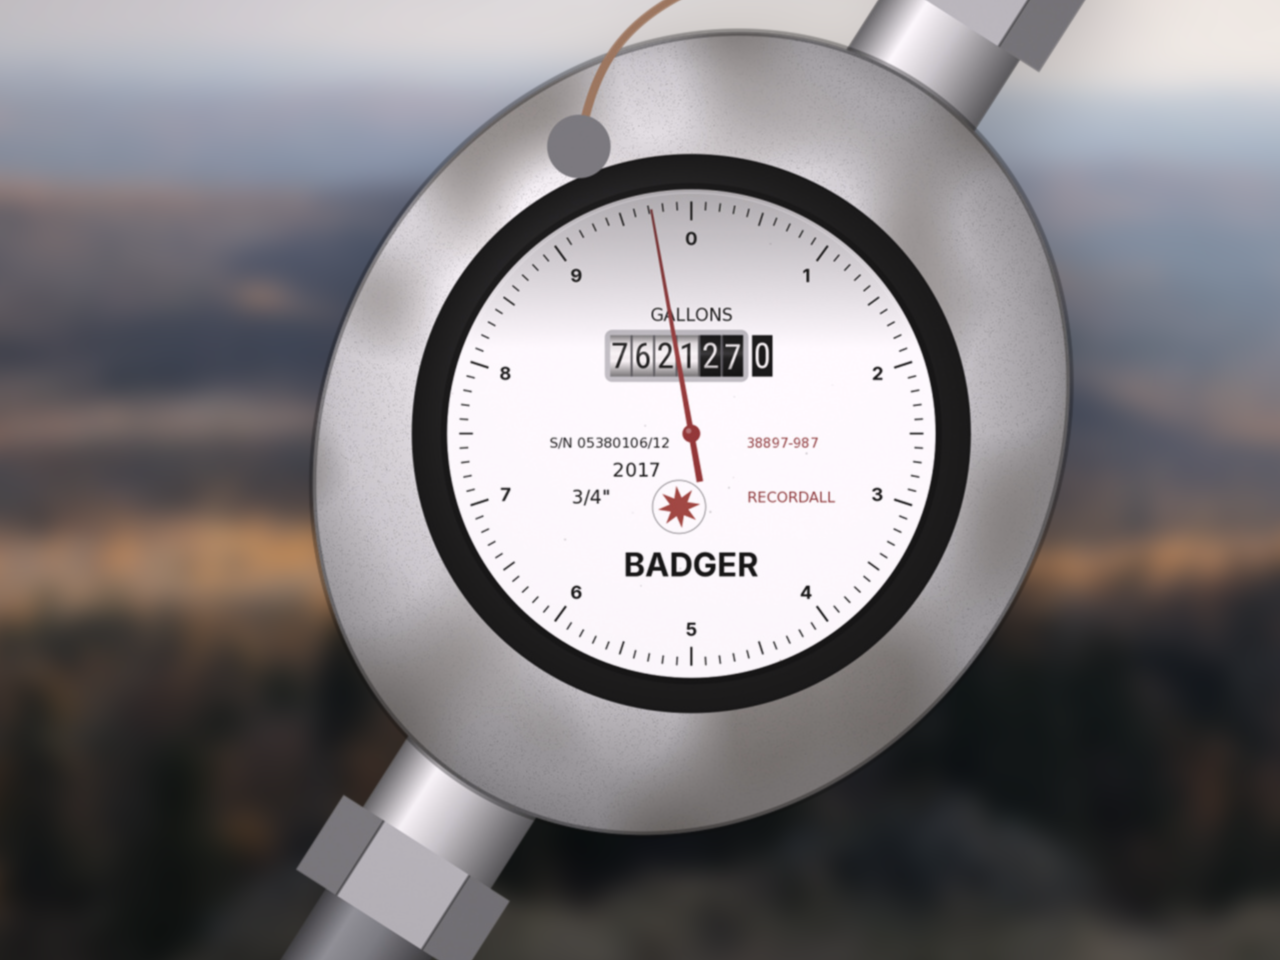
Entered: 7621269.7 gal
